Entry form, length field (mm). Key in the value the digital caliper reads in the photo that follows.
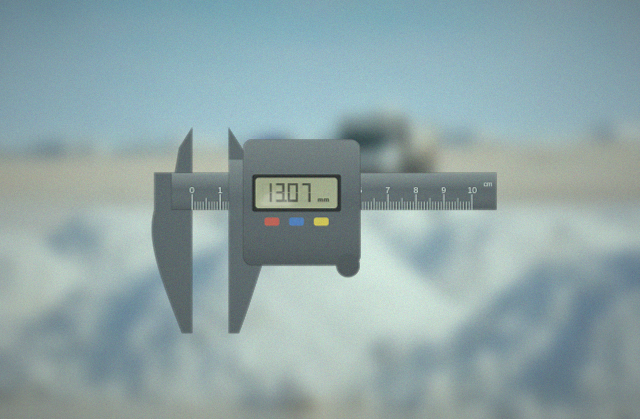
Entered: 13.07 mm
